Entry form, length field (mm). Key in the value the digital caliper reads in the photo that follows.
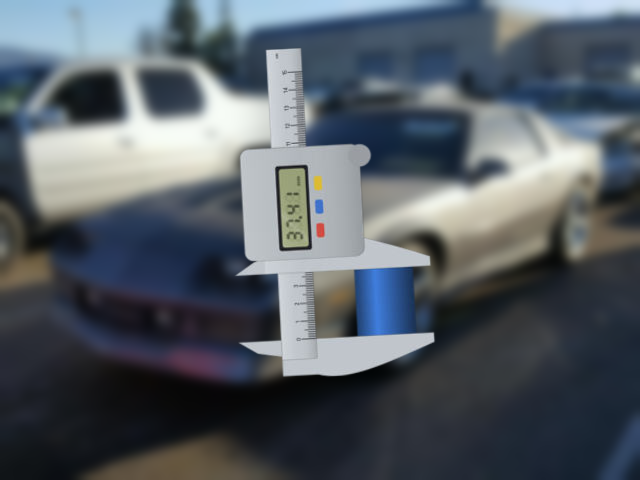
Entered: 37.41 mm
